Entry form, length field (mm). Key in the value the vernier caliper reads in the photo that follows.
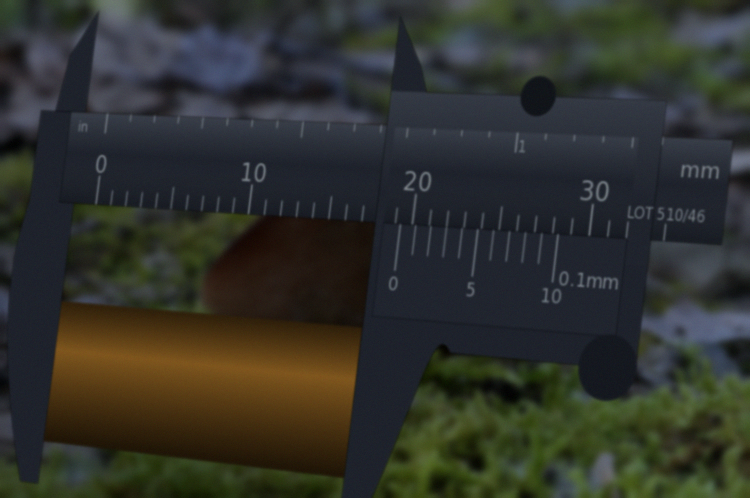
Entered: 19.3 mm
